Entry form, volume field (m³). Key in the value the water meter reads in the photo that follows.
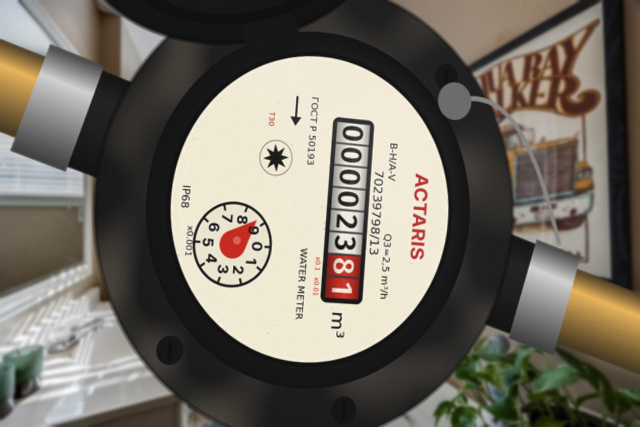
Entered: 23.818 m³
